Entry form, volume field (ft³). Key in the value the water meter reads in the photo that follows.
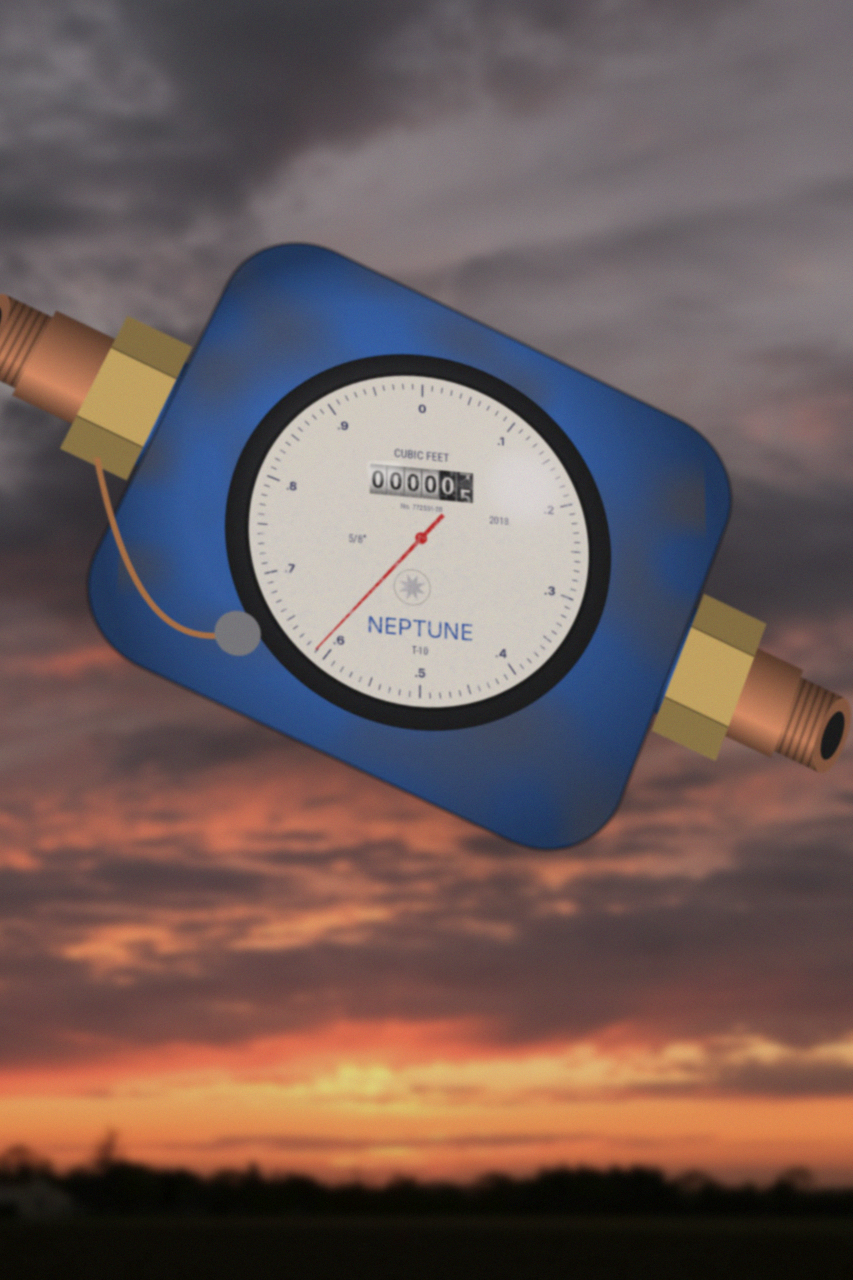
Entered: 4.61 ft³
